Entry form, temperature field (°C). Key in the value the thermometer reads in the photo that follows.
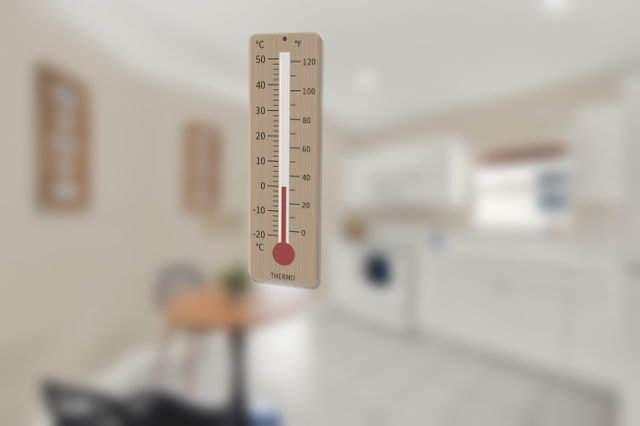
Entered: 0 °C
